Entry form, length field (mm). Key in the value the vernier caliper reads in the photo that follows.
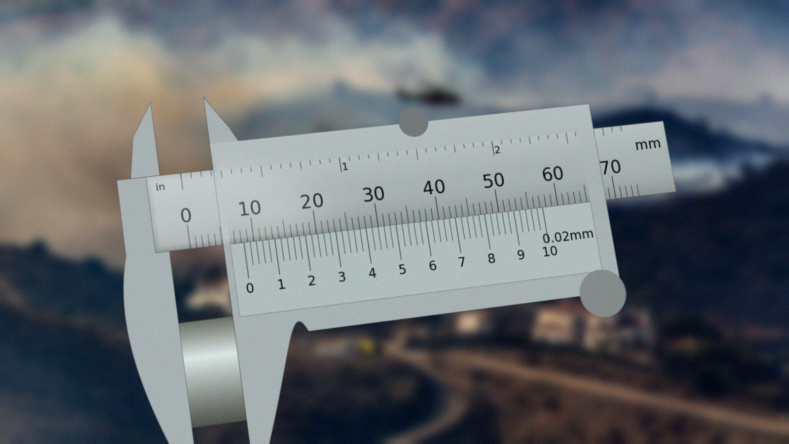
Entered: 8.4 mm
